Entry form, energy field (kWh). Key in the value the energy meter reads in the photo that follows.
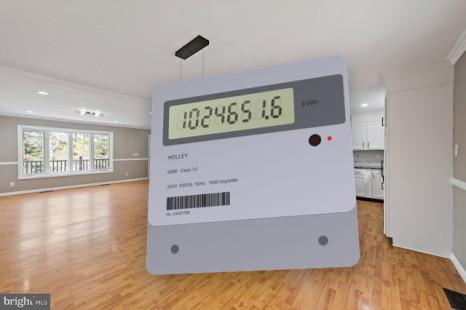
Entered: 1024651.6 kWh
